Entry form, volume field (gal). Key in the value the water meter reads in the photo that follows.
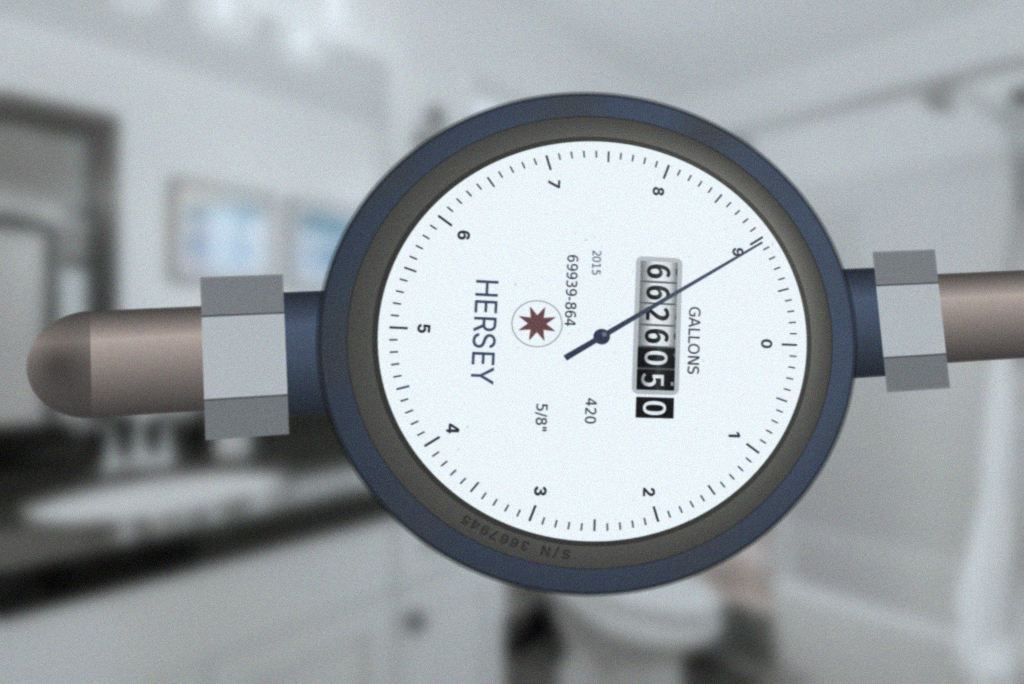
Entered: 6626049.0 gal
